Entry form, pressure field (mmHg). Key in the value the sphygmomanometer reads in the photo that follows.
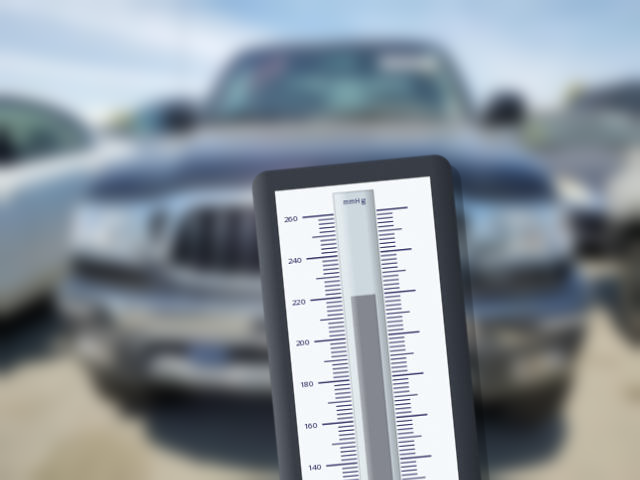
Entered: 220 mmHg
